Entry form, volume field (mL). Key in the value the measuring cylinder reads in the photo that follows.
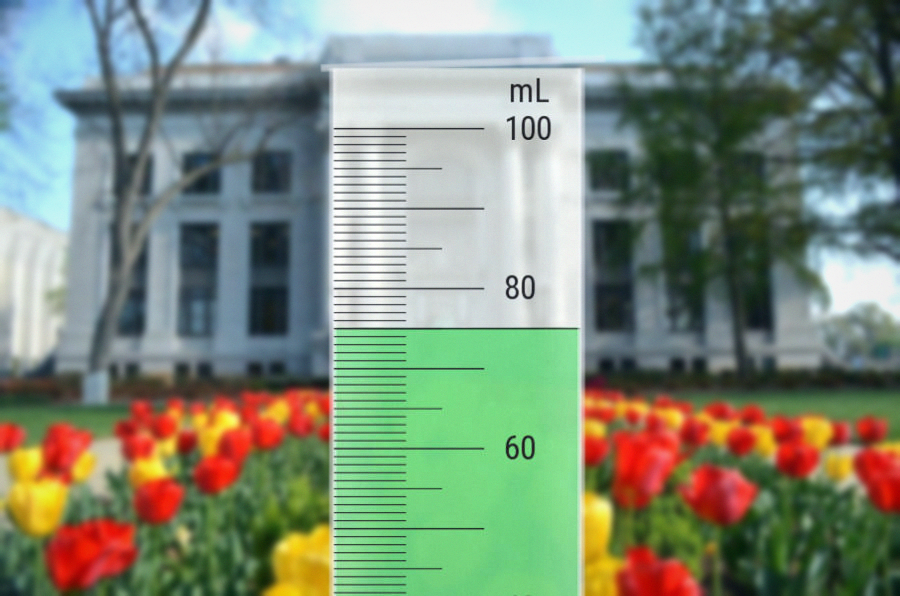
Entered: 75 mL
